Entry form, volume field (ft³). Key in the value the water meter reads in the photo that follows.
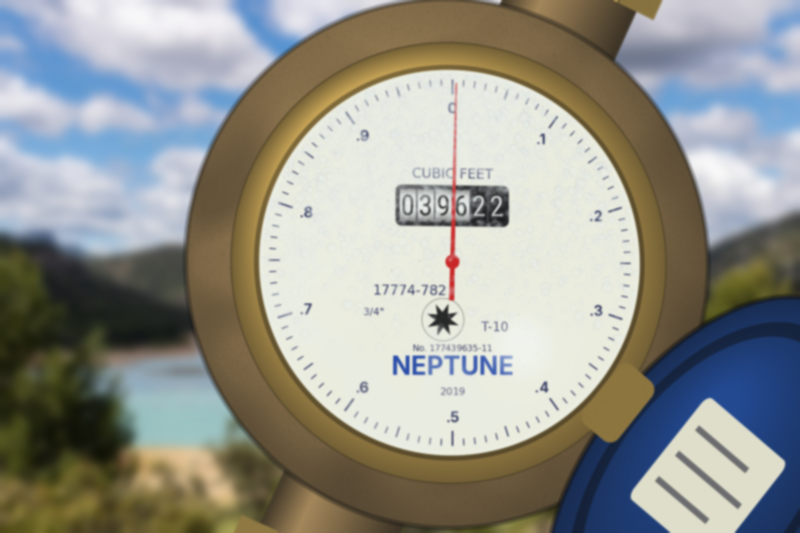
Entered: 39622.00 ft³
